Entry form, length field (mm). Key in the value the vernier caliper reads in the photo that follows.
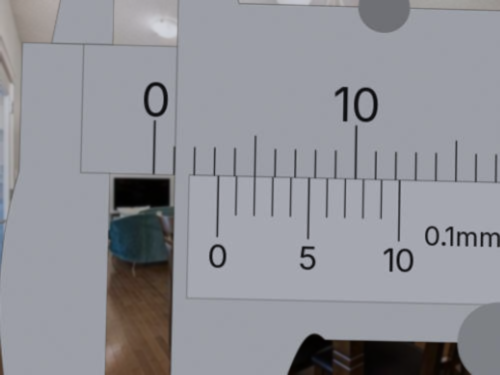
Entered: 3.2 mm
